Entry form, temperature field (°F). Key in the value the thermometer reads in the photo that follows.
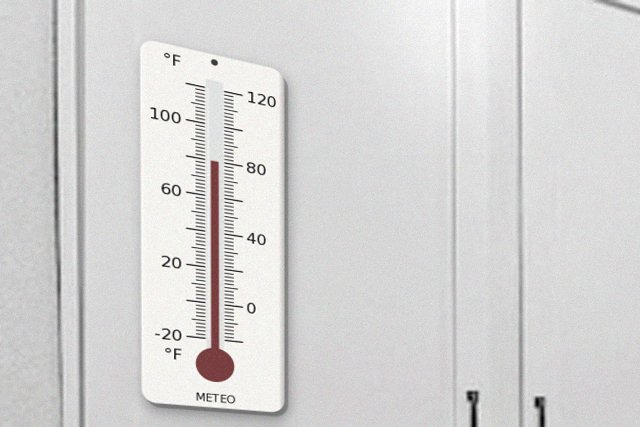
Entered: 80 °F
